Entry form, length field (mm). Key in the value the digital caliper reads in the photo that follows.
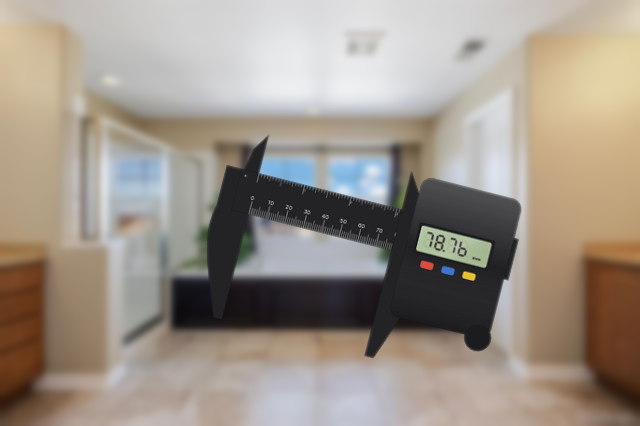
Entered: 78.76 mm
